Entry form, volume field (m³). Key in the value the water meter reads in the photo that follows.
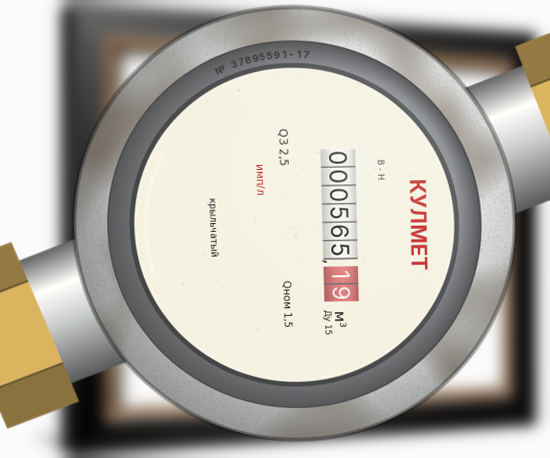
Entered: 565.19 m³
